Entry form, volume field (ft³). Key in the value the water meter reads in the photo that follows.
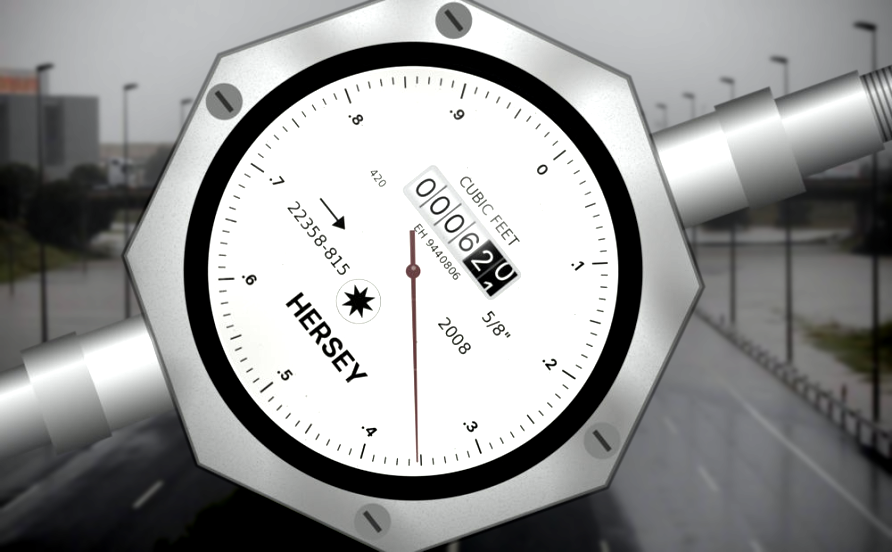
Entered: 620.35 ft³
